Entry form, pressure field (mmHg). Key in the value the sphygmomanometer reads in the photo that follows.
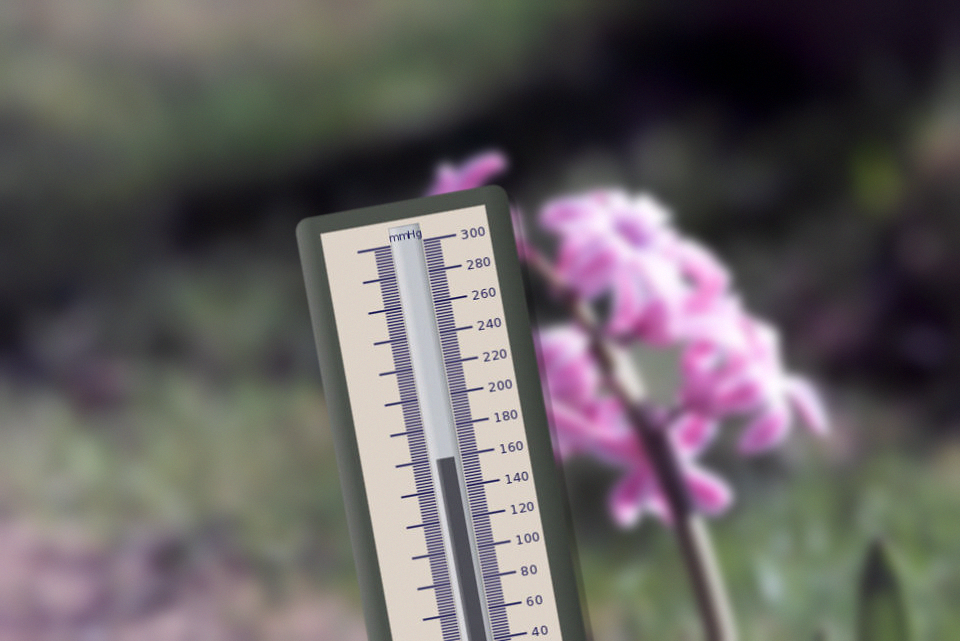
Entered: 160 mmHg
